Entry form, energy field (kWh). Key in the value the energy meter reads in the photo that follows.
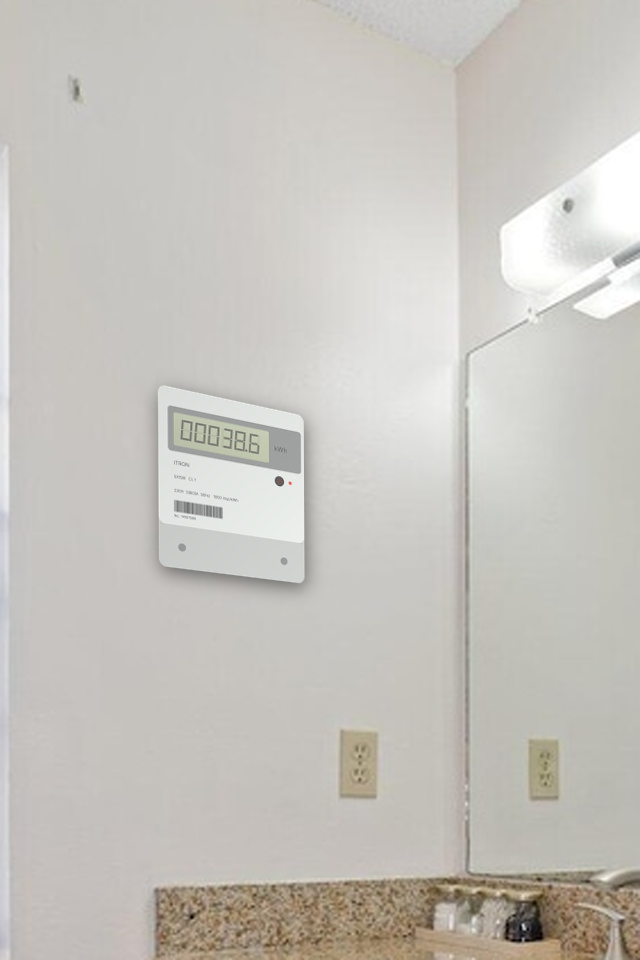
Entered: 38.6 kWh
